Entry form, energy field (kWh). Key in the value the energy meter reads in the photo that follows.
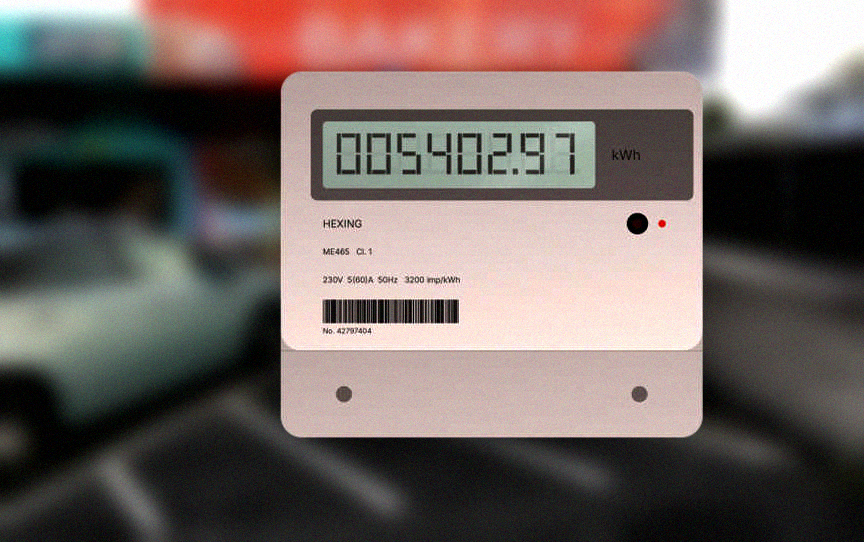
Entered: 5402.97 kWh
